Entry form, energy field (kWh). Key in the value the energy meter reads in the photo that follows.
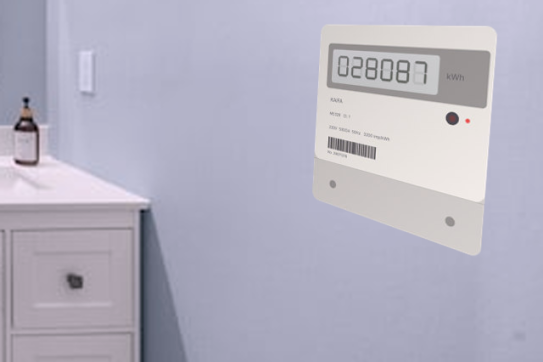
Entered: 28087 kWh
